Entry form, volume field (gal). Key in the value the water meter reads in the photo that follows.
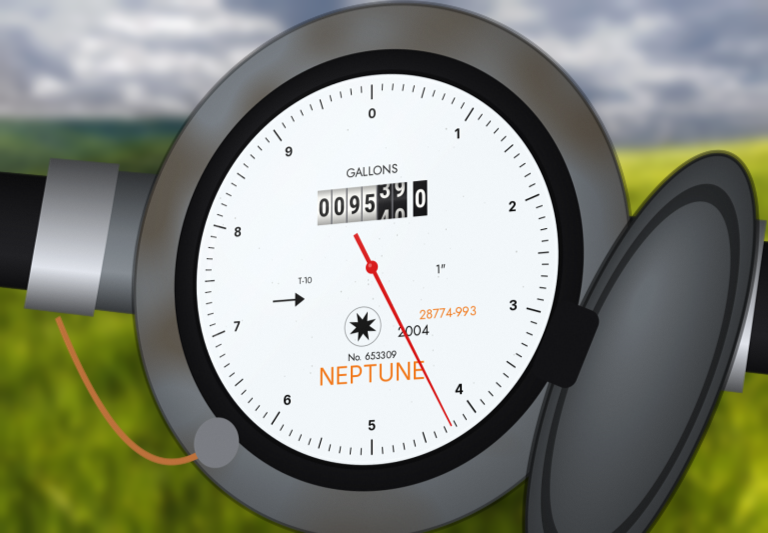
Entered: 95394.2 gal
